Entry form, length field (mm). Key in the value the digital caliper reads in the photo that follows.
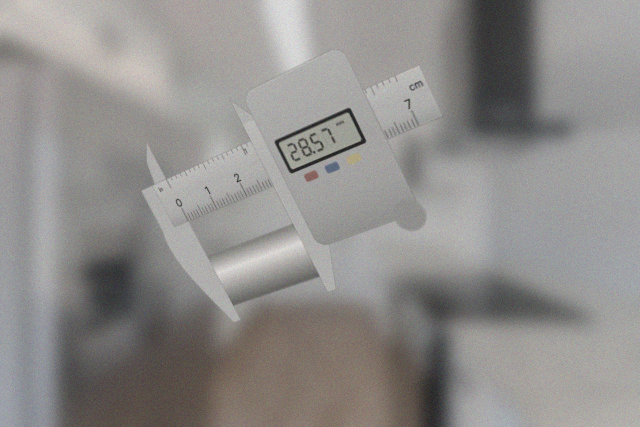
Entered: 28.57 mm
